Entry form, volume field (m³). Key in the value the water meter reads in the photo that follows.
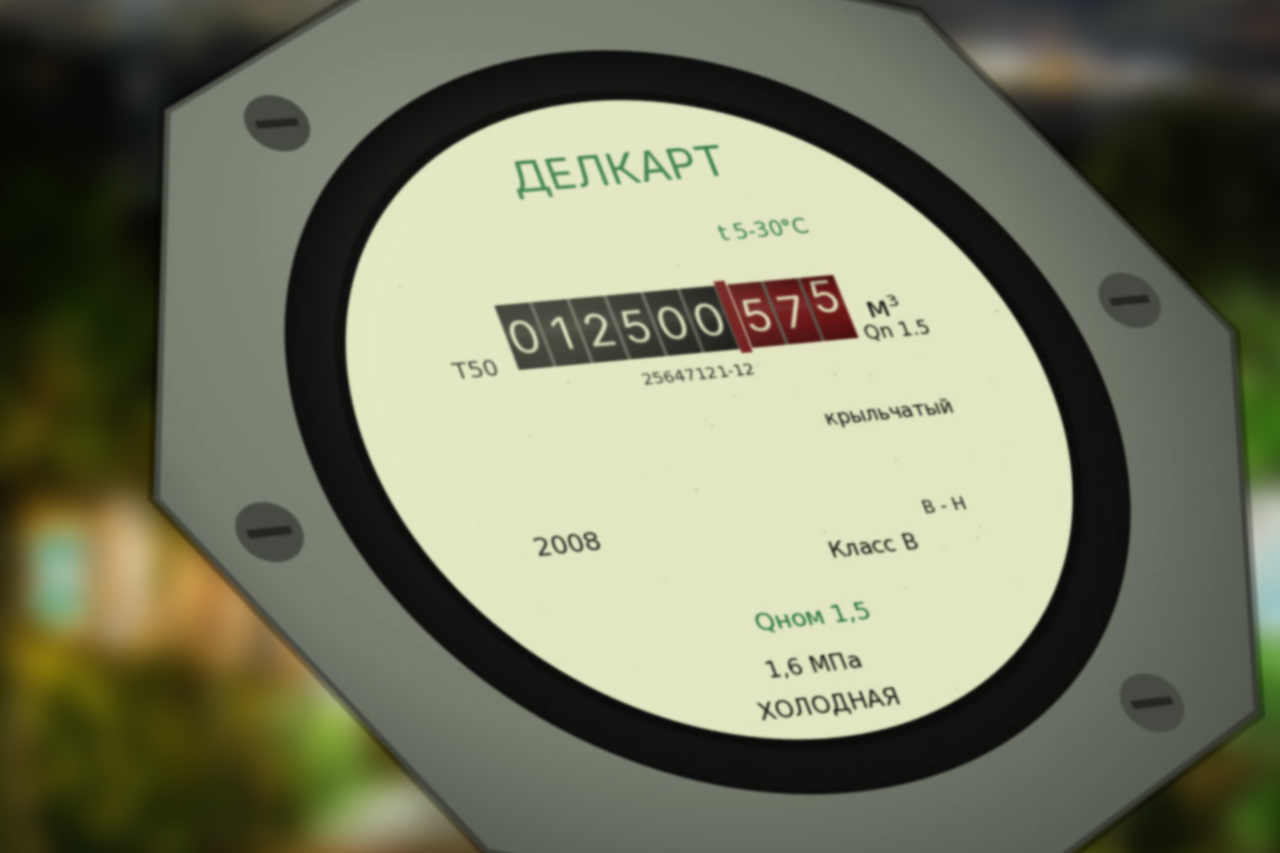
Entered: 12500.575 m³
